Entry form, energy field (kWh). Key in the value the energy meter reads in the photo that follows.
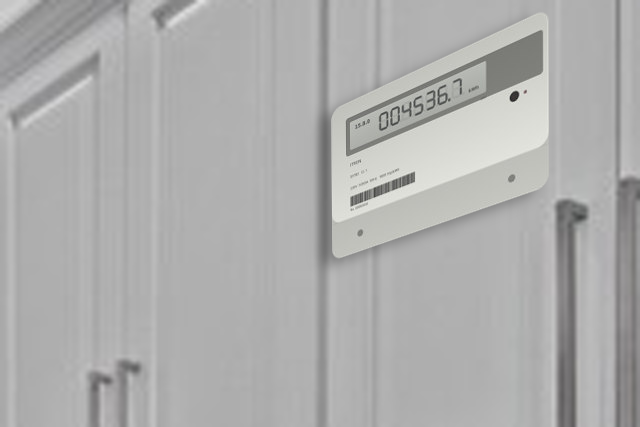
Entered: 4536.7 kWh
